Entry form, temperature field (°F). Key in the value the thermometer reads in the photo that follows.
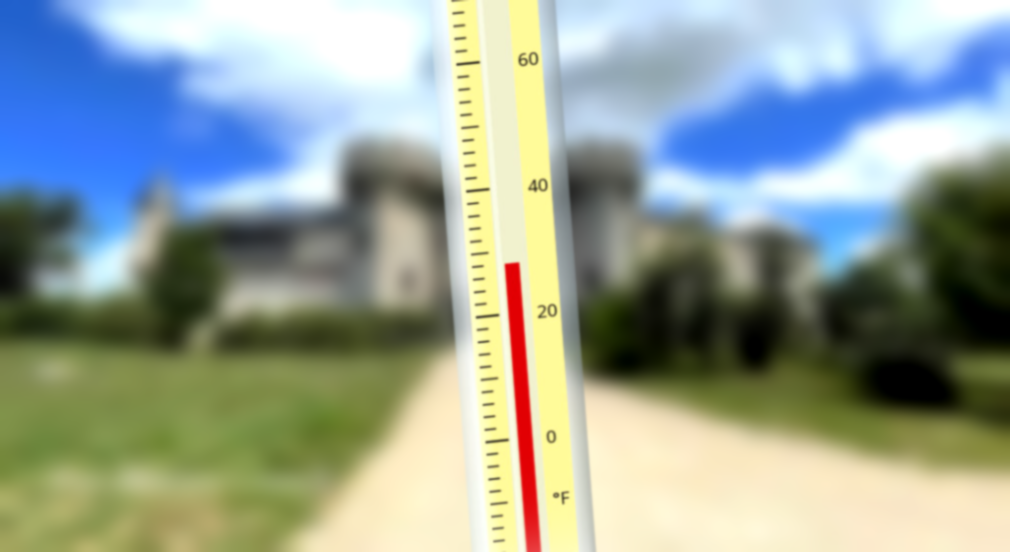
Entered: 28 °F
